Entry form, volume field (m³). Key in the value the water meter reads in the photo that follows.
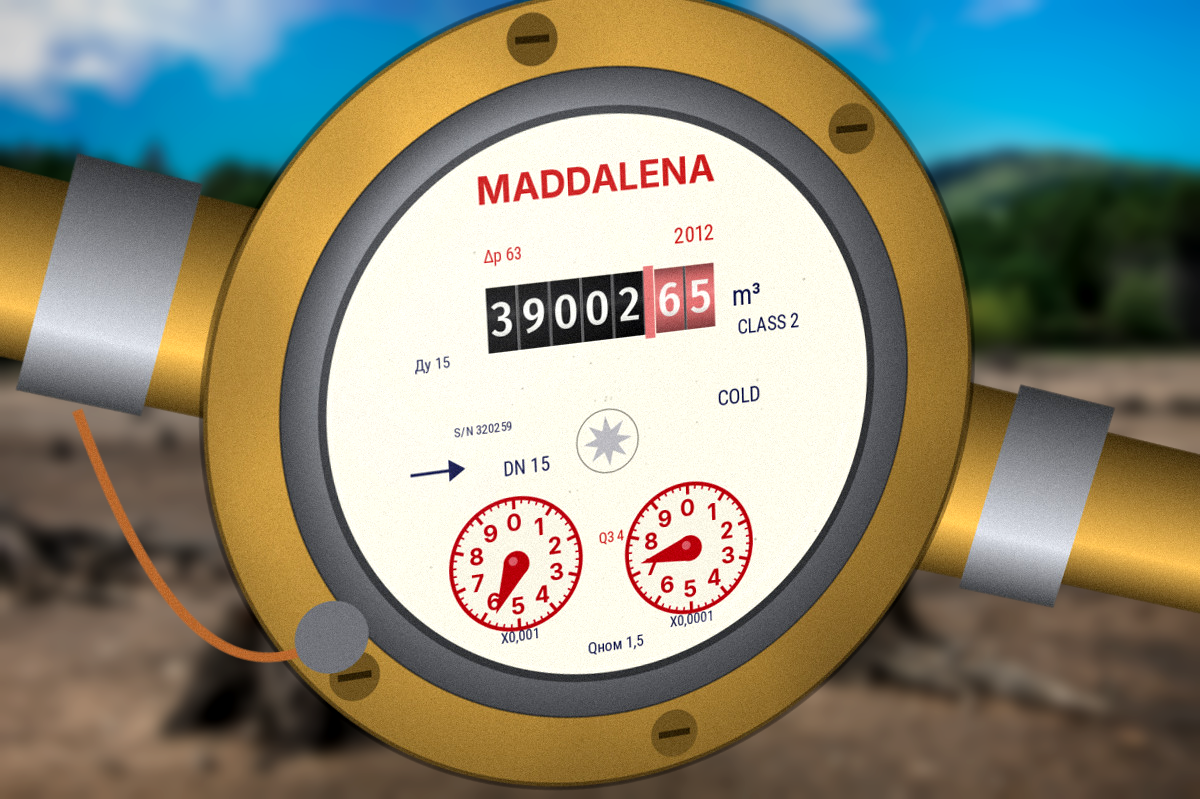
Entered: 39002.6557 m³
